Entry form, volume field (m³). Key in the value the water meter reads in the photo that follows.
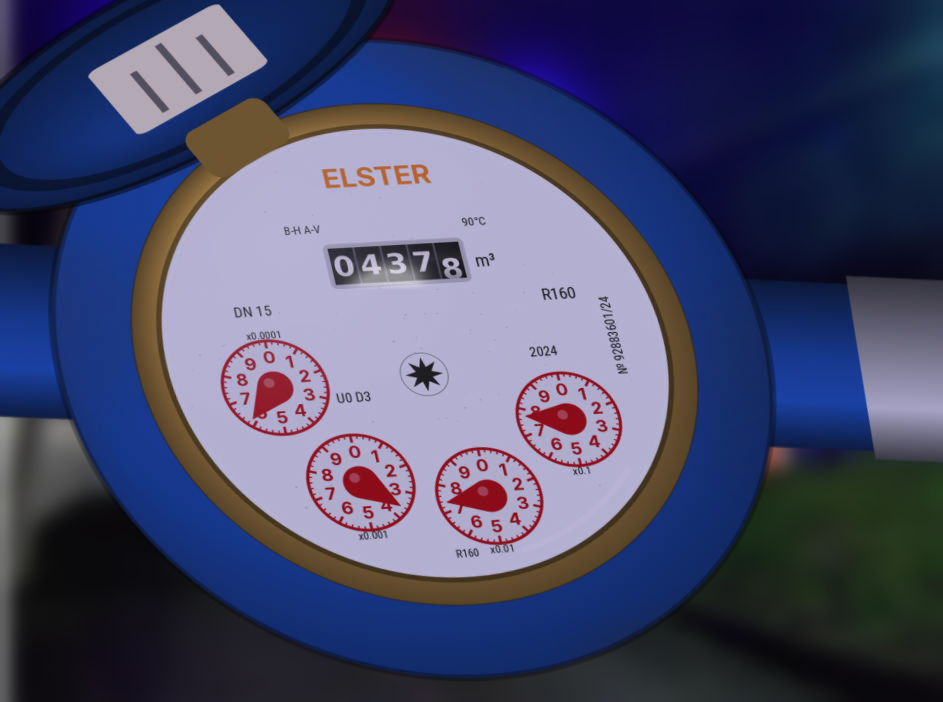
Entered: 4377.7736 m³
